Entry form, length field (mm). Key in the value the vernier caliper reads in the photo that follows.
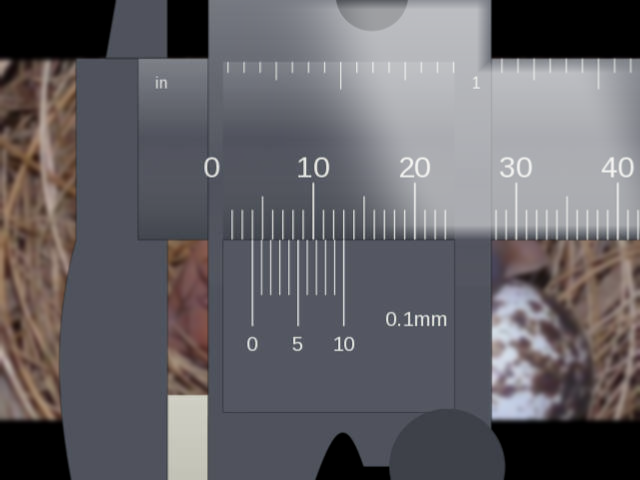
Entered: 4.0 mm
